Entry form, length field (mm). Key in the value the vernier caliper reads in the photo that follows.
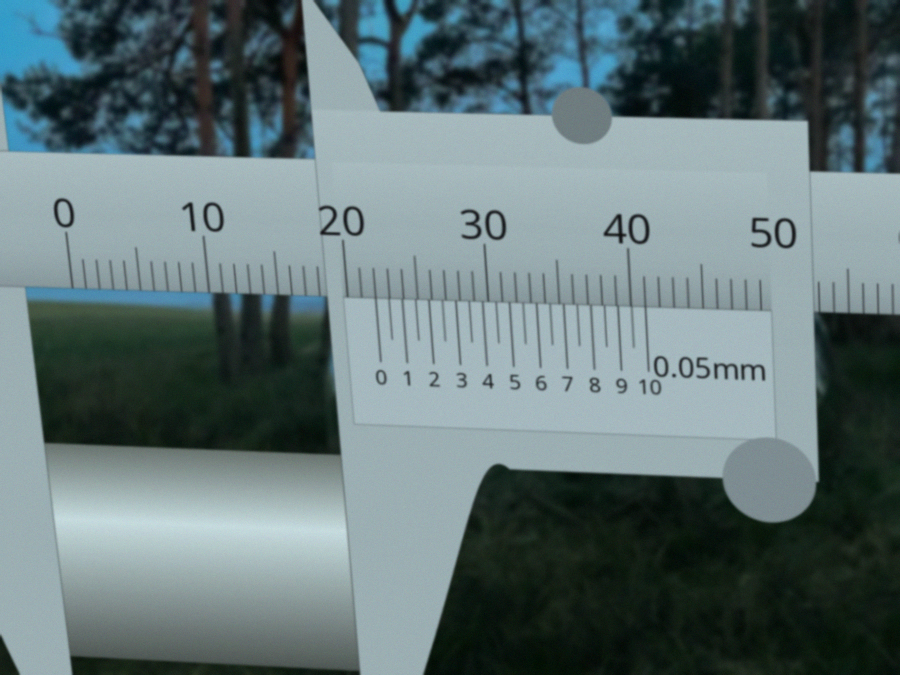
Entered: 22.0 mm
